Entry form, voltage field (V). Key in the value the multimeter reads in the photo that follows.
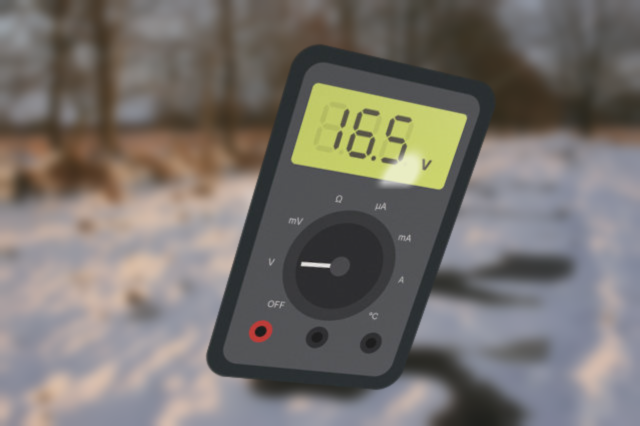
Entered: 16.5 V
